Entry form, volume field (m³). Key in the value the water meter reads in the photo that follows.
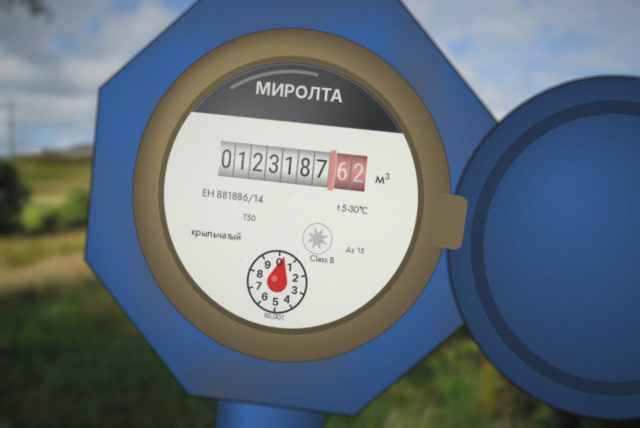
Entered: 123187.620 m³
